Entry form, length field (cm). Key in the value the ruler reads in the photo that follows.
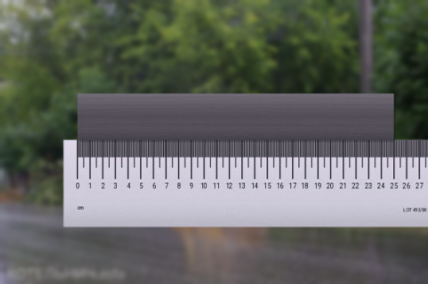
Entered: 25 cm
